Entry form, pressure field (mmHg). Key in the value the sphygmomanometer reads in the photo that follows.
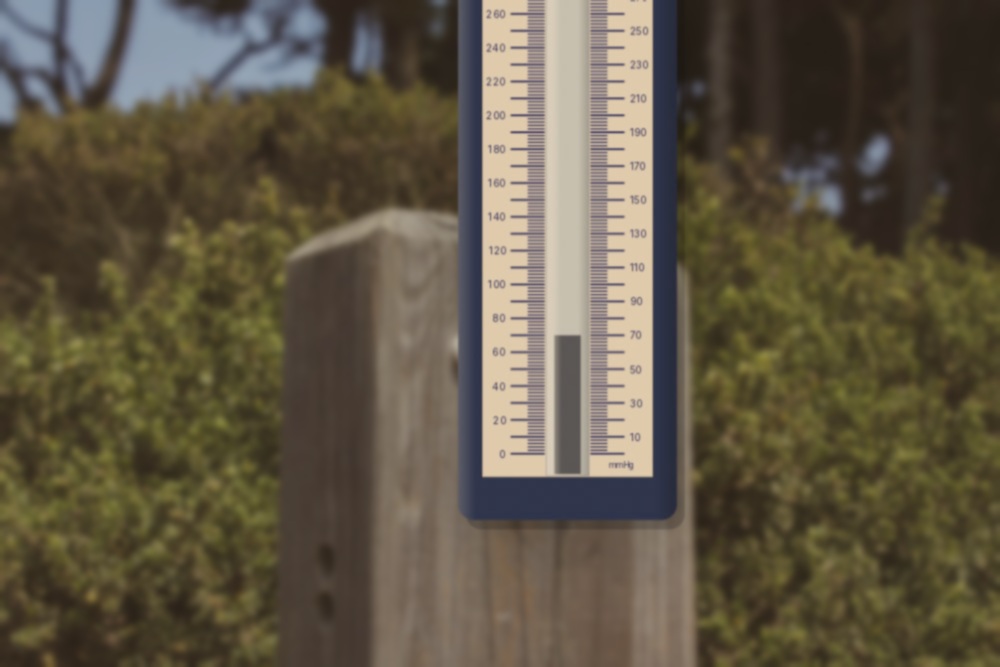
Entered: 70 mmHg
